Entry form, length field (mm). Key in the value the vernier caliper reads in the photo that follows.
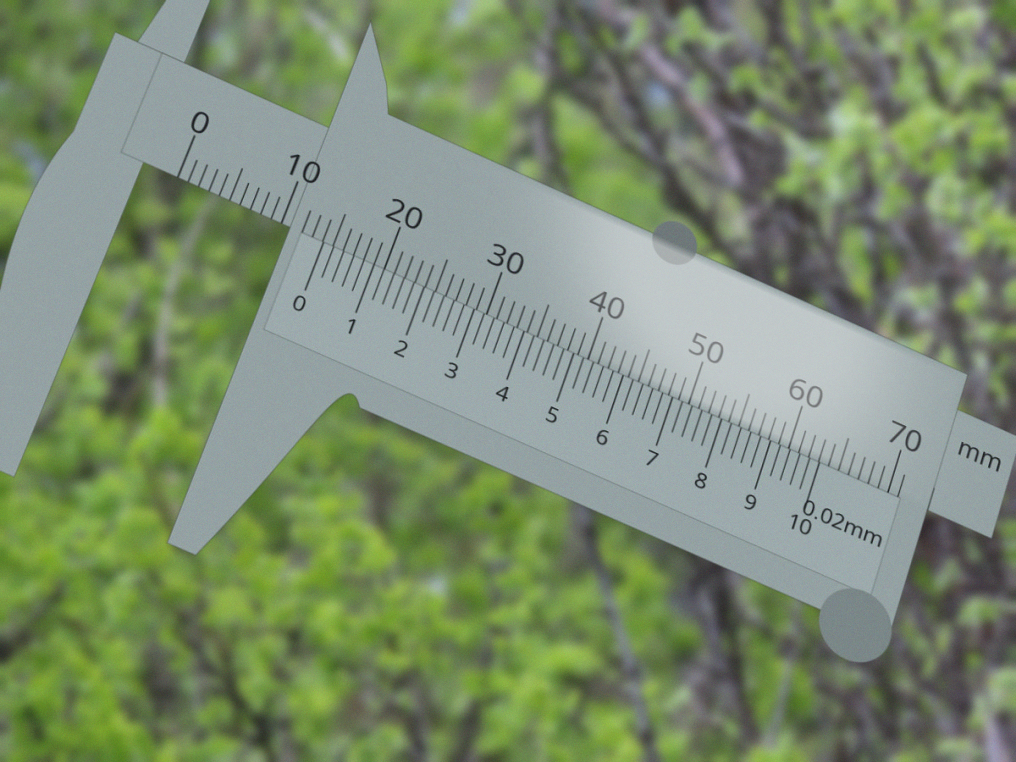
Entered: 14.1 mm
